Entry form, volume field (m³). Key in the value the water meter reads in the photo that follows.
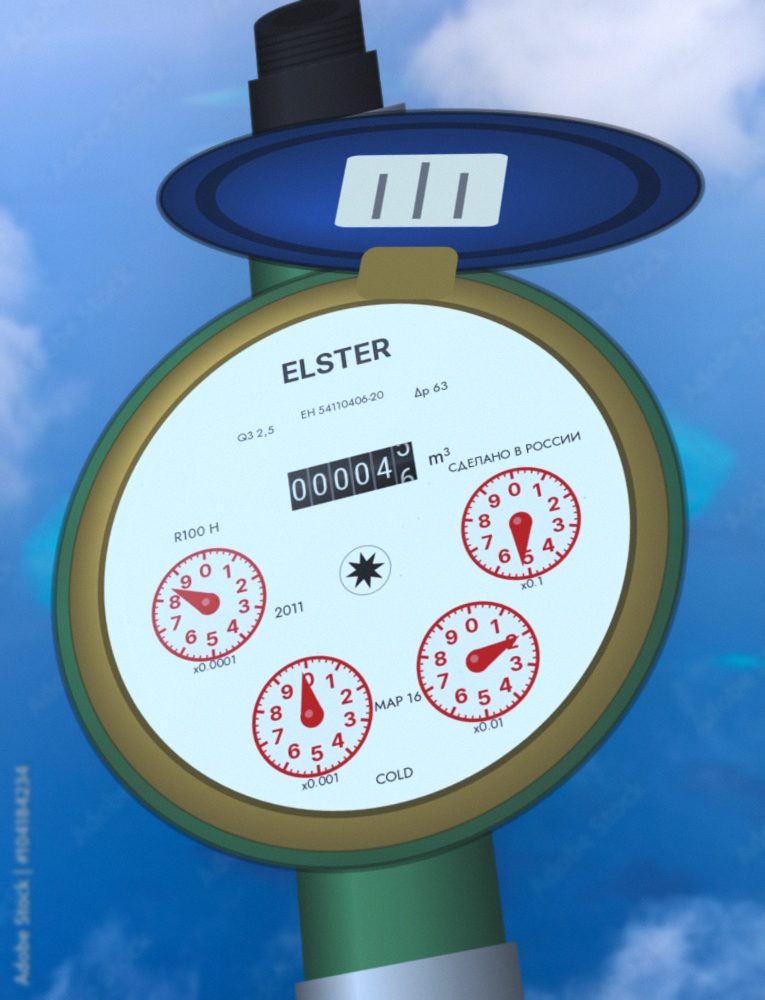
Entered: 45.5198 m³
